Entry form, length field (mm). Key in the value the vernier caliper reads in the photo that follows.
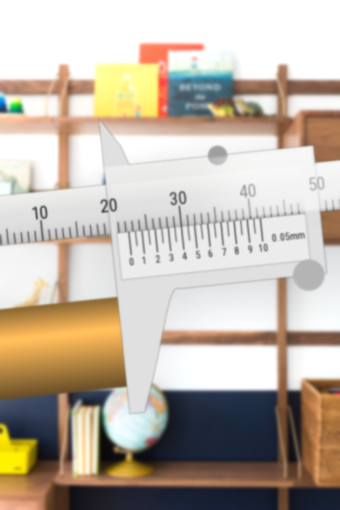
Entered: 22.4 mm
